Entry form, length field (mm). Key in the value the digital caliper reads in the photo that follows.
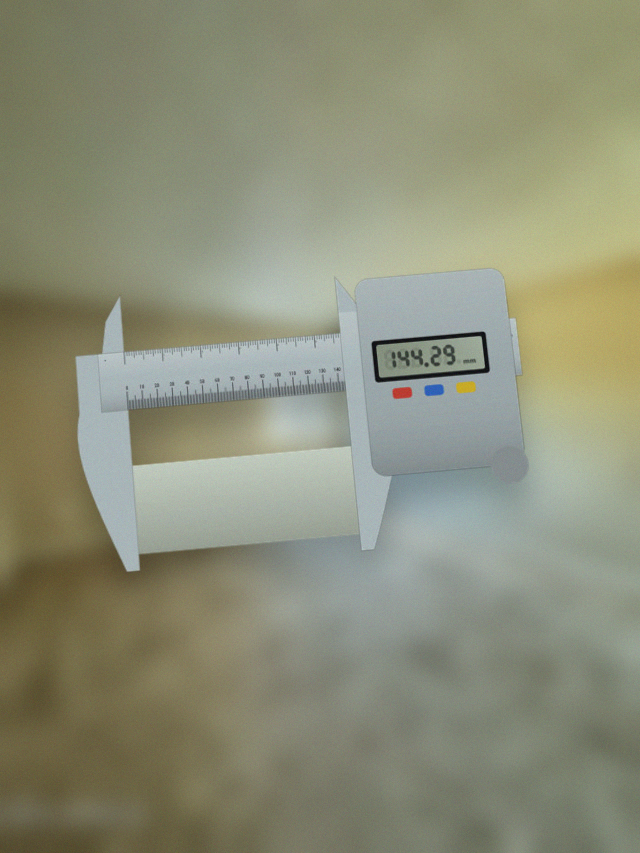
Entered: 144.29 mm
